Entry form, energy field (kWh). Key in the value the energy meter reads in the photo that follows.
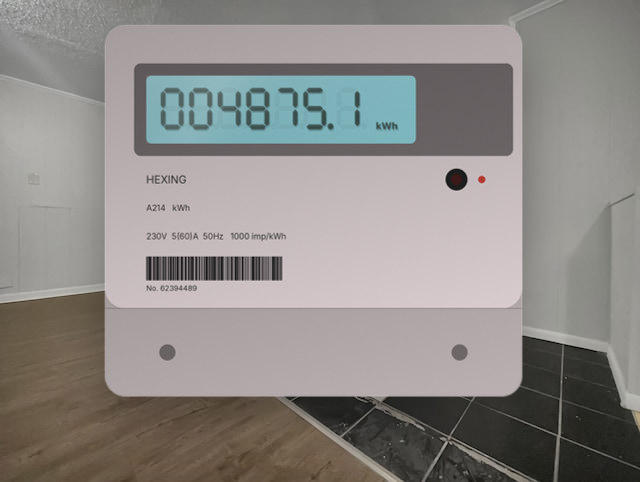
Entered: 4875.1 kWh
